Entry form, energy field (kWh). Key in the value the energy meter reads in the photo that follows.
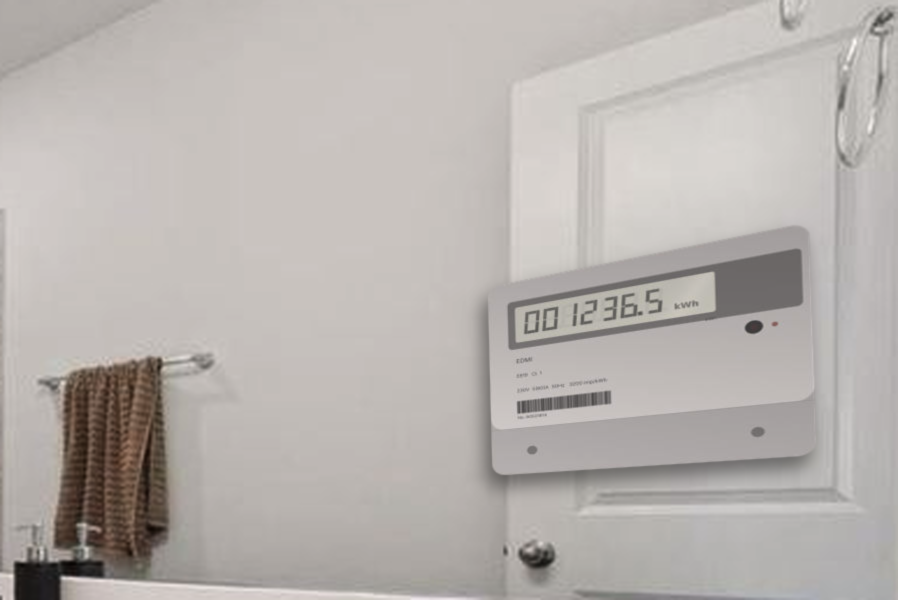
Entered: 1236.5 kWh
